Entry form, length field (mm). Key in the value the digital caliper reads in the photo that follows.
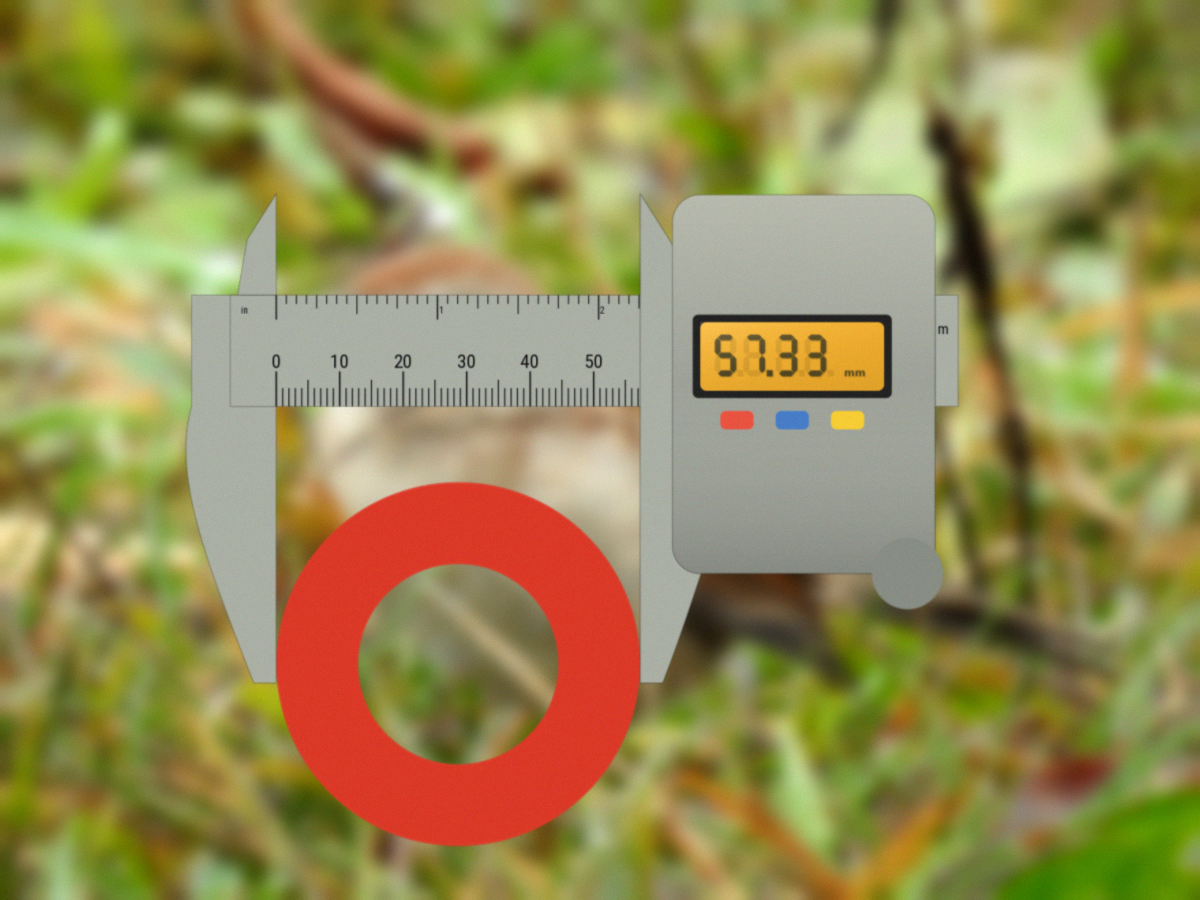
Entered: 57.33 mm
